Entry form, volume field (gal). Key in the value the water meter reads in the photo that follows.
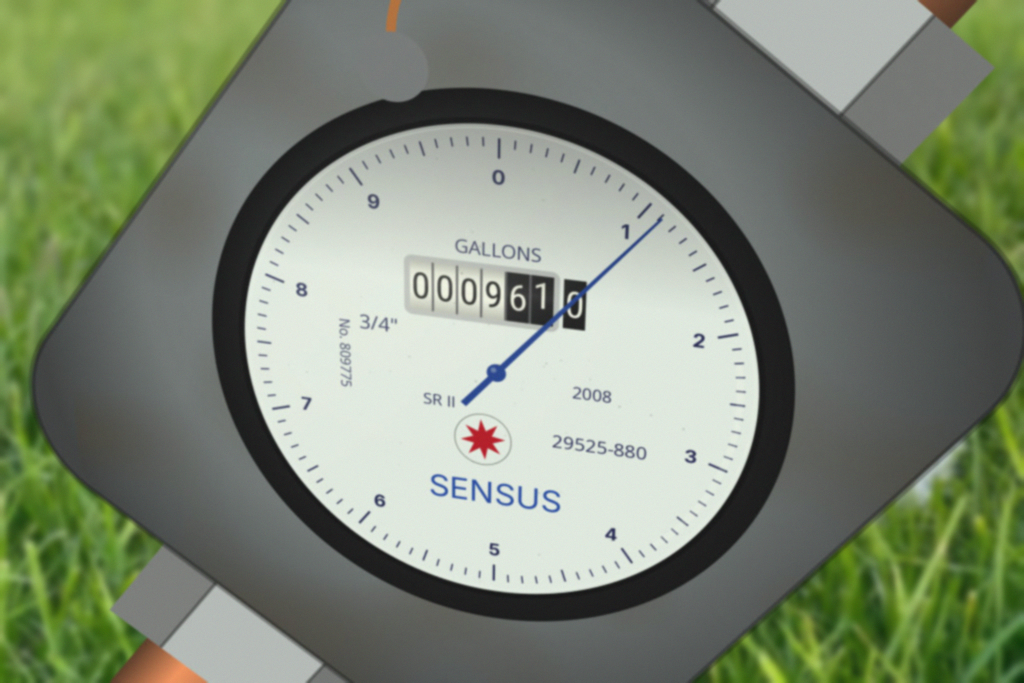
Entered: 9611.1 gal
